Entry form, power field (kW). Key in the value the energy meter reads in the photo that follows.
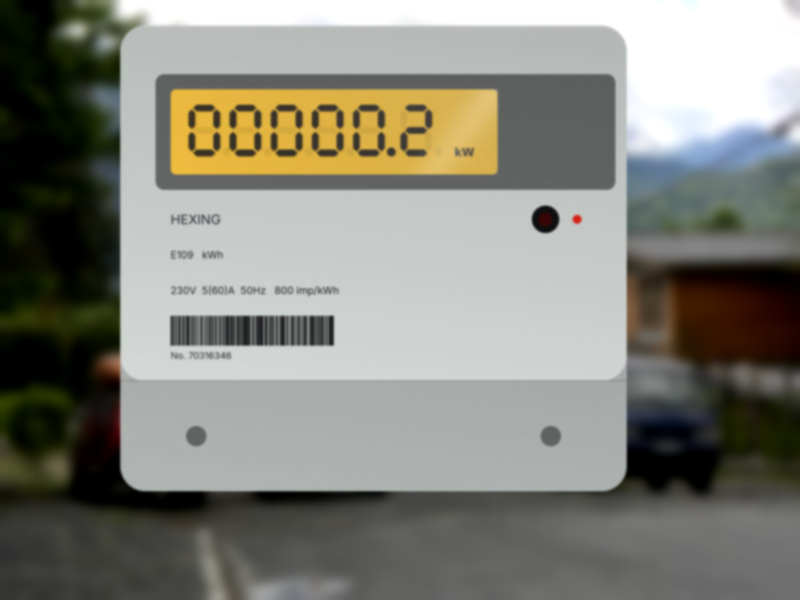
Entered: 0.2 kW
